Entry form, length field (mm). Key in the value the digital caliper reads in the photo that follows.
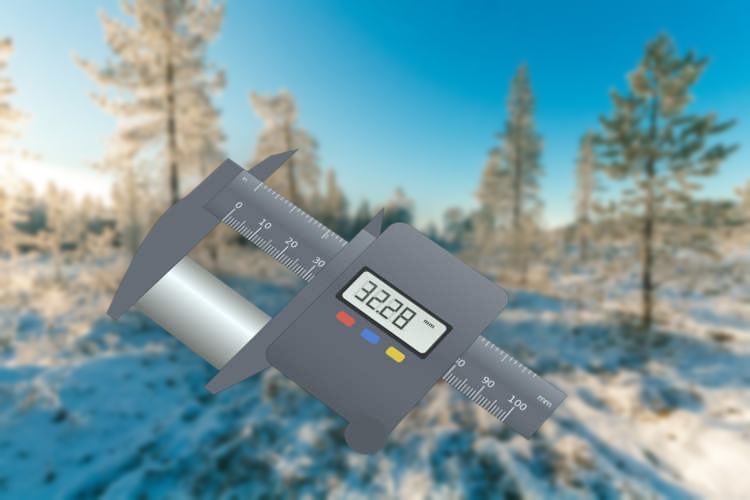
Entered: 32.28 mm
